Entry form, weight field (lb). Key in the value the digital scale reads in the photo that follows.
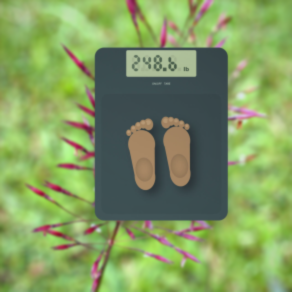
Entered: 248.6 lb
